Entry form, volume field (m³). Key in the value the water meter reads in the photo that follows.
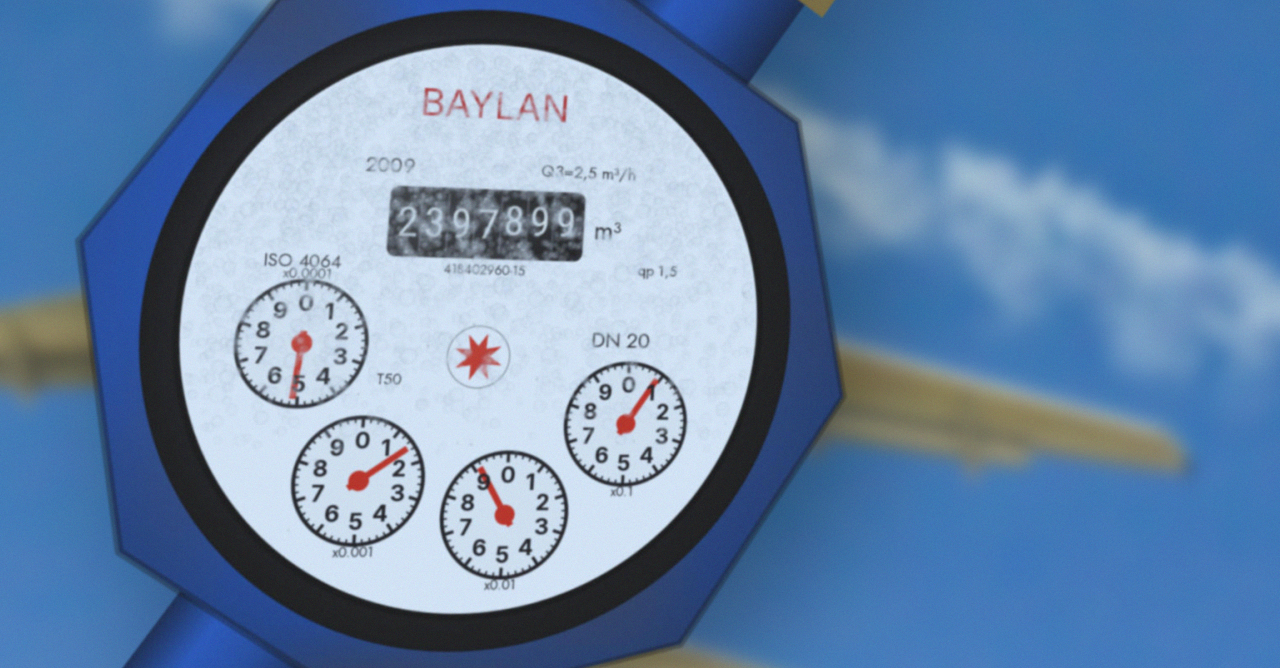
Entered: 2397899.0915 m³
